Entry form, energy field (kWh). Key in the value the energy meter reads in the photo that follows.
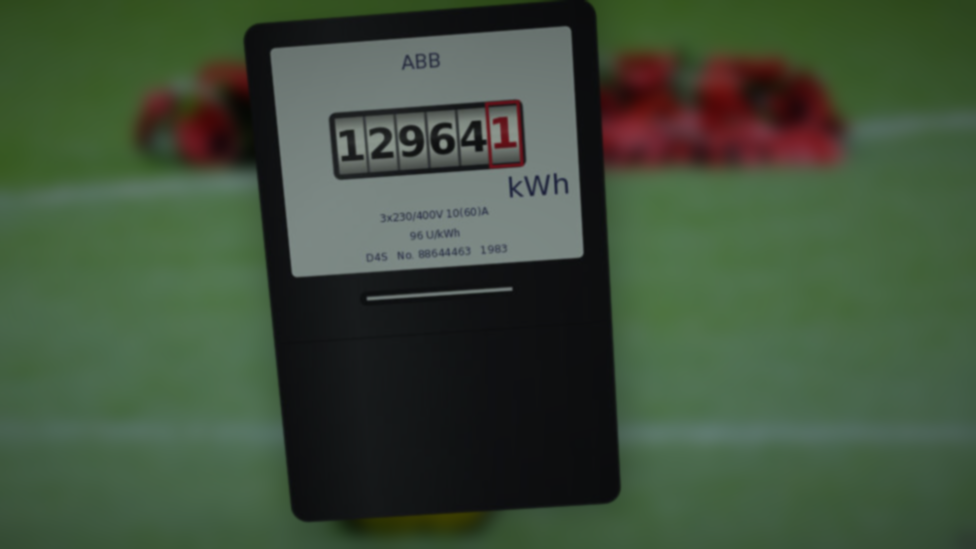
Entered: 12964.1 kWh
